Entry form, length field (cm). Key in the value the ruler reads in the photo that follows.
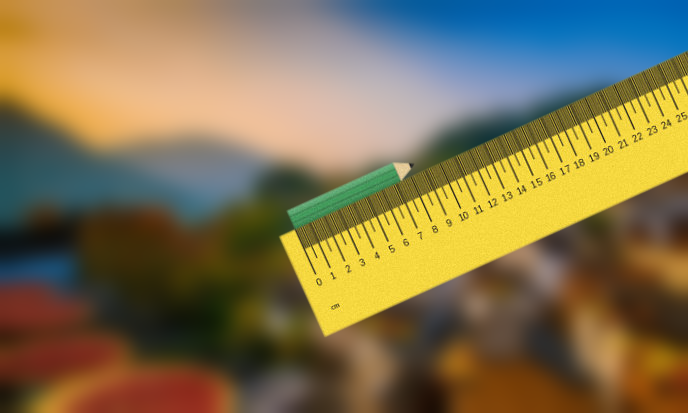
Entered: 8.5 cm
